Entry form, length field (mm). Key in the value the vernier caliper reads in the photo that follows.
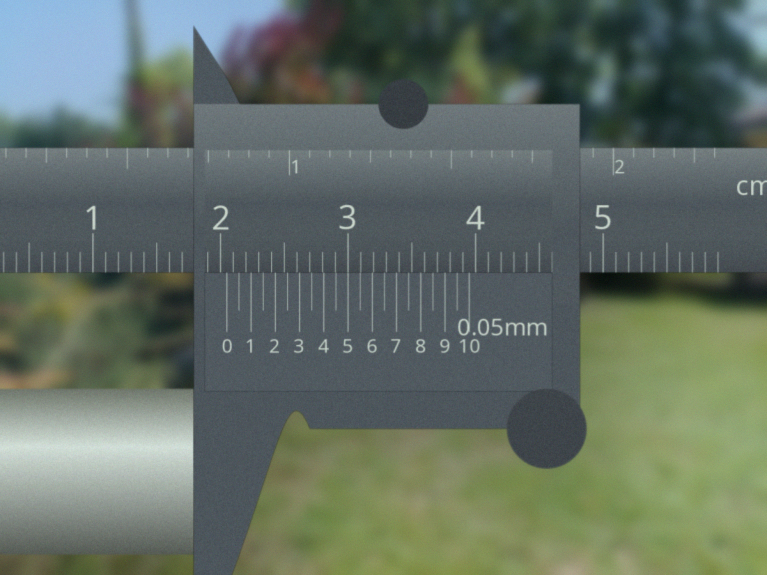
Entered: 20.5 mm
